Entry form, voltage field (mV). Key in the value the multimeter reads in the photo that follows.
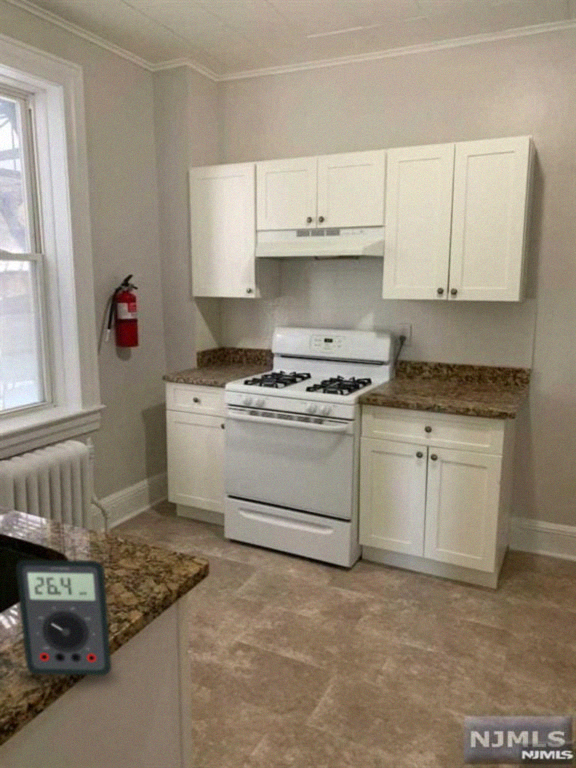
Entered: 26.4 mV
